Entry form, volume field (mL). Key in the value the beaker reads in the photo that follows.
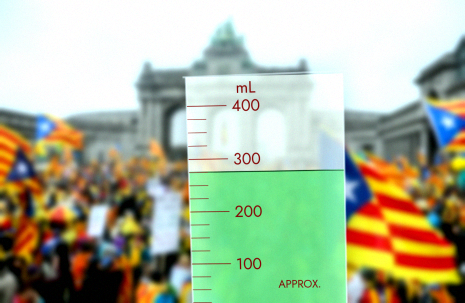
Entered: 275 mL
